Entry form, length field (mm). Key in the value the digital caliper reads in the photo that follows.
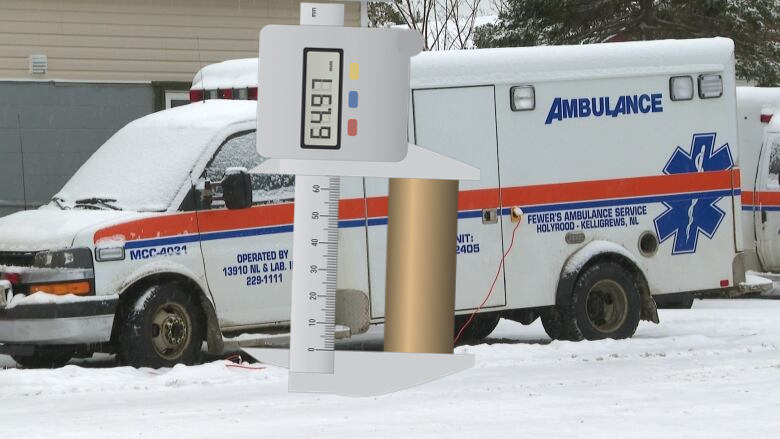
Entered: 64.97 mm
